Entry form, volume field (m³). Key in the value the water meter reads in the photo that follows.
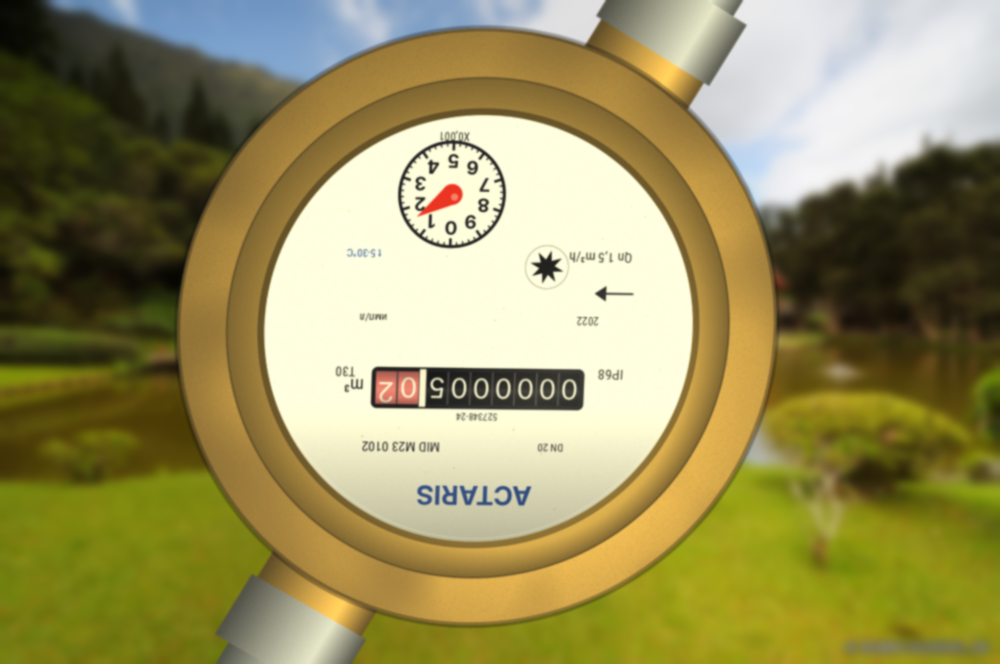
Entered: 5.021 m³
